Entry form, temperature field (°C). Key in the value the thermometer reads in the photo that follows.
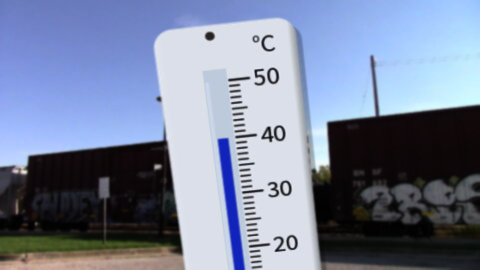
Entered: 40 °C
